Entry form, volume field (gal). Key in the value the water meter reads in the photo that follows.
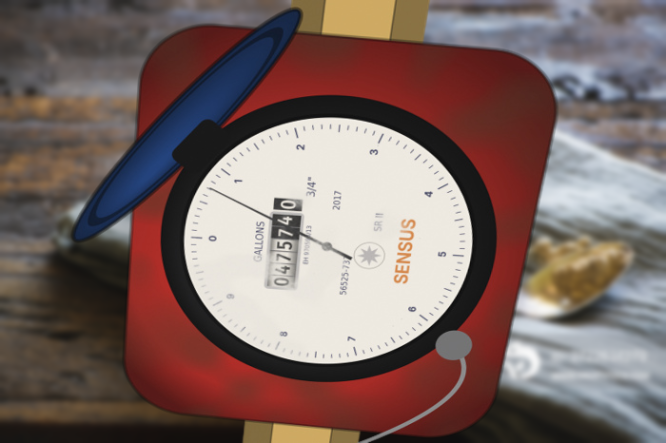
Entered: 475740.7 gal
